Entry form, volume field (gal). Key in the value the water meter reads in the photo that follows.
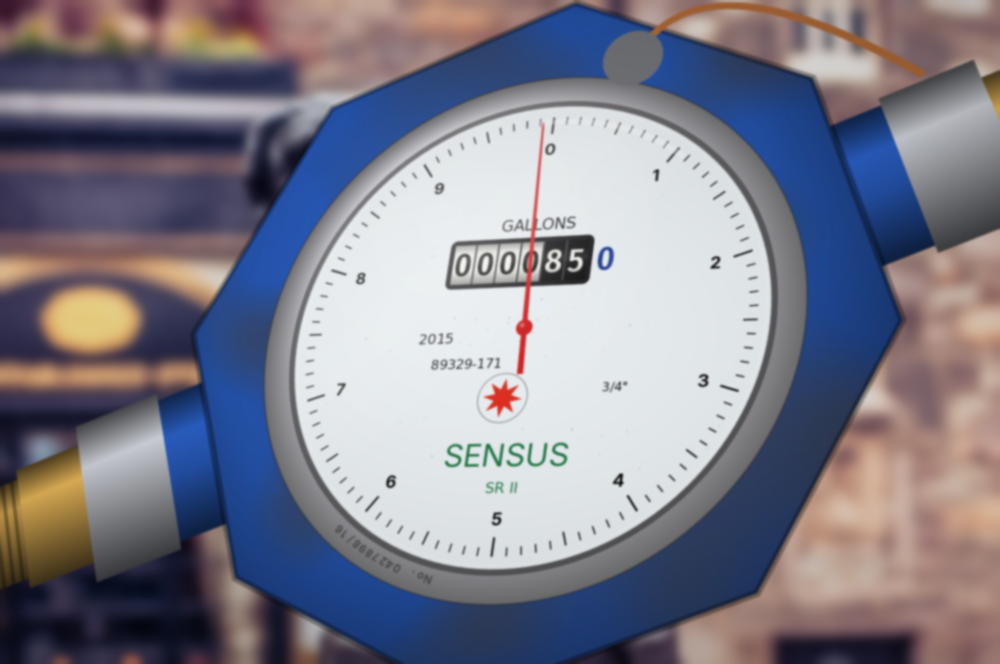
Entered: 849.9 gal
